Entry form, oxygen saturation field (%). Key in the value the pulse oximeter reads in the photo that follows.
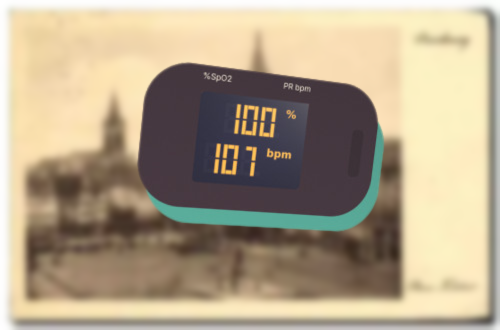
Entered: 100 %
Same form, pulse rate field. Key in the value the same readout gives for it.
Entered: 107 bpm
